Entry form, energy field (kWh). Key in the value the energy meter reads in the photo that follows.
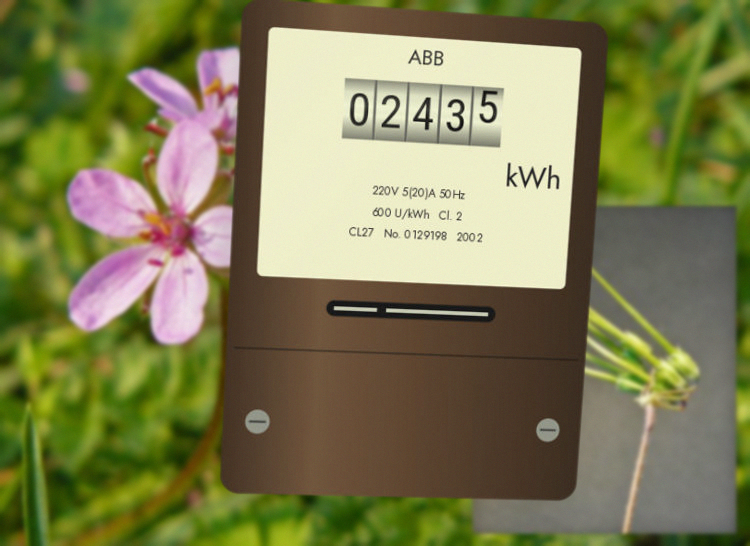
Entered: 2435 kWh
